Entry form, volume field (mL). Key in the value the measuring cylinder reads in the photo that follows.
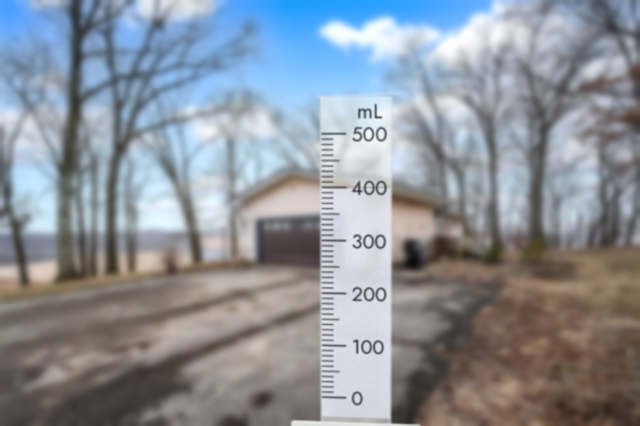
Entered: 400 mL
